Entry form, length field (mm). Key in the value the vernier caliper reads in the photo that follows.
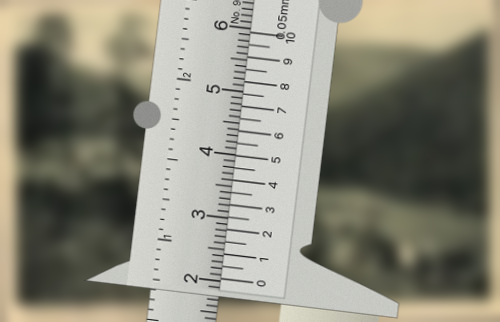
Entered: 20.4 mm
